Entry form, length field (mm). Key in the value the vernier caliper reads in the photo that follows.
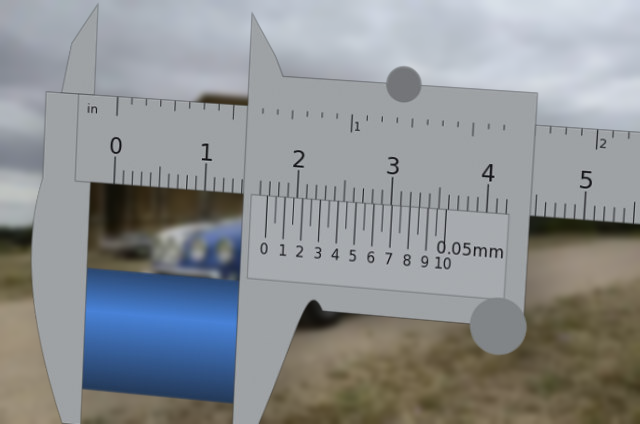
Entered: 16.8 mm
